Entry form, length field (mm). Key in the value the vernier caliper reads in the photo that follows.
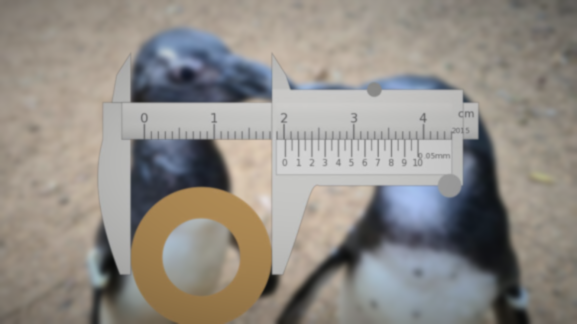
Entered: 20.2 mm
